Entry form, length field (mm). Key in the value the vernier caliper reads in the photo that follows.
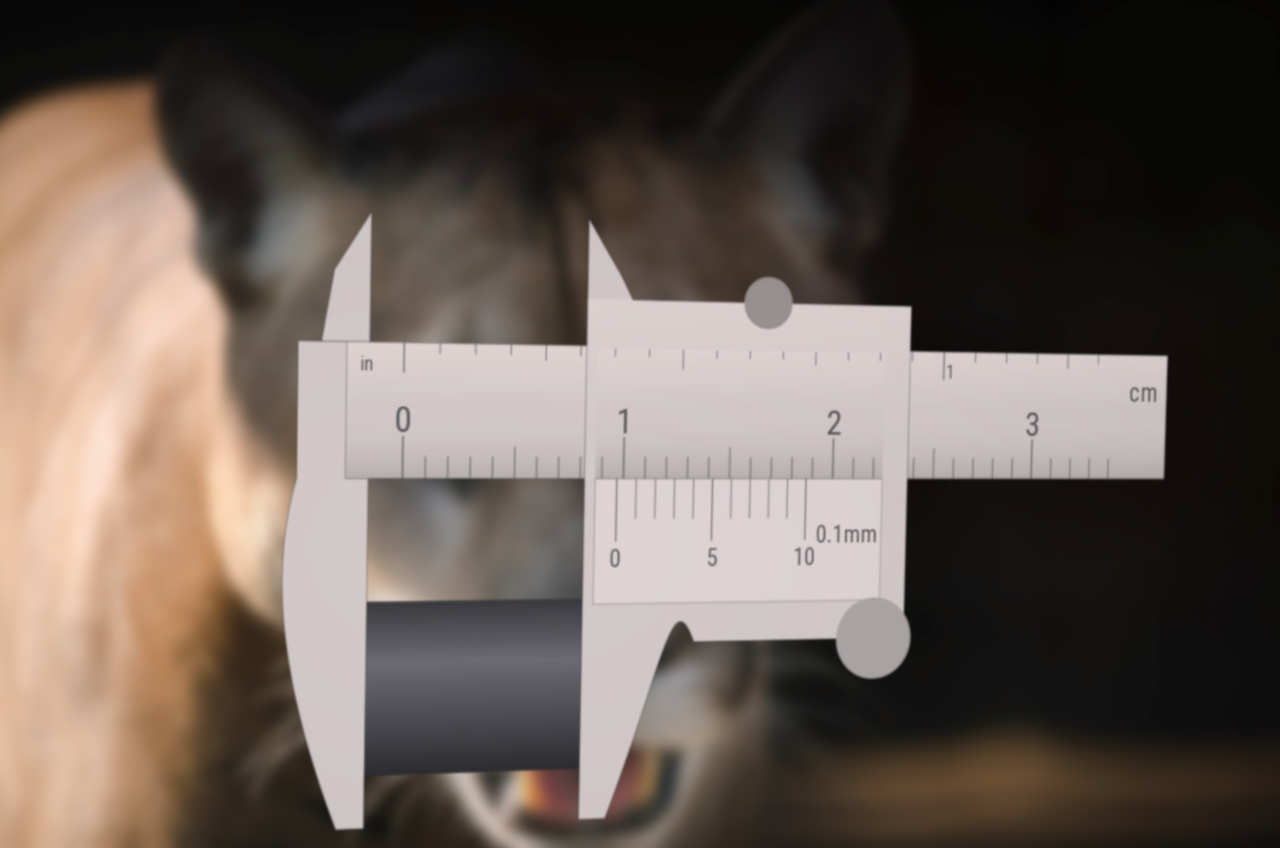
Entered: 9.7 mm
